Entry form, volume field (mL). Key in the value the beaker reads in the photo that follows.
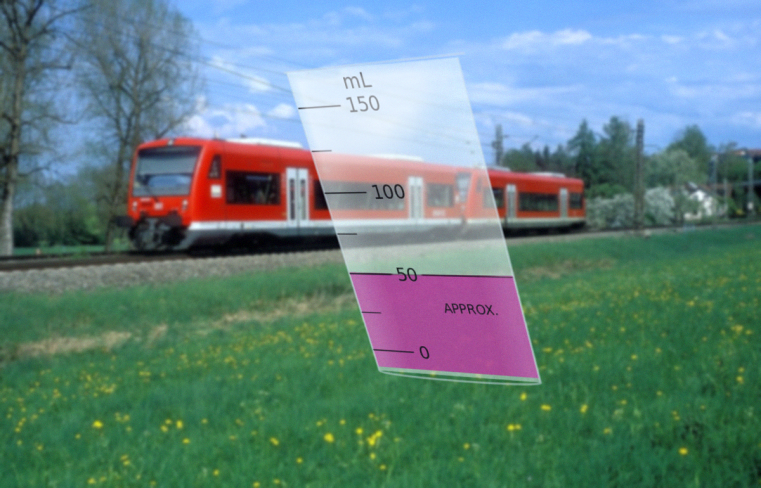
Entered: 50 mL
